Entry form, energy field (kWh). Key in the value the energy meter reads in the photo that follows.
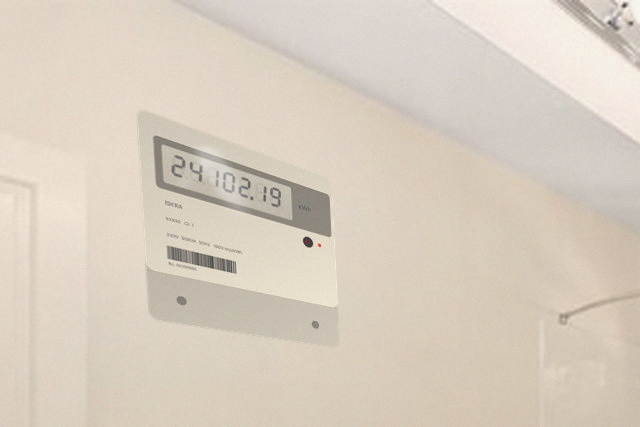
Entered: 24102.19 kWh
